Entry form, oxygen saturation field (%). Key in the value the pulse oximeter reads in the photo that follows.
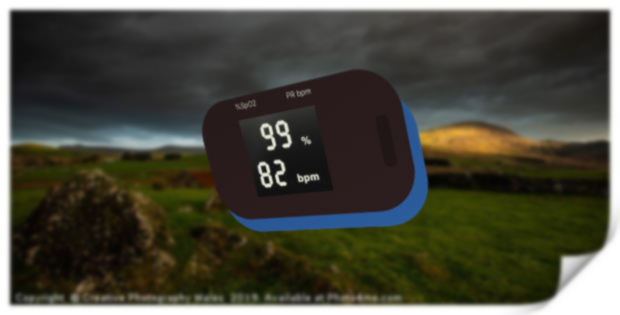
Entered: 99 %
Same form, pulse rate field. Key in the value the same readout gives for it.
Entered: 82 bpm
